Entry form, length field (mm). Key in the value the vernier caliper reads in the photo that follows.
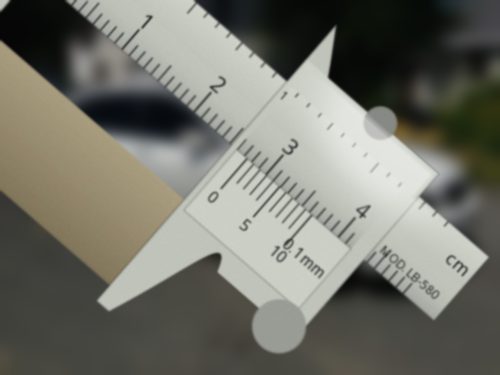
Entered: 27.4 mm
